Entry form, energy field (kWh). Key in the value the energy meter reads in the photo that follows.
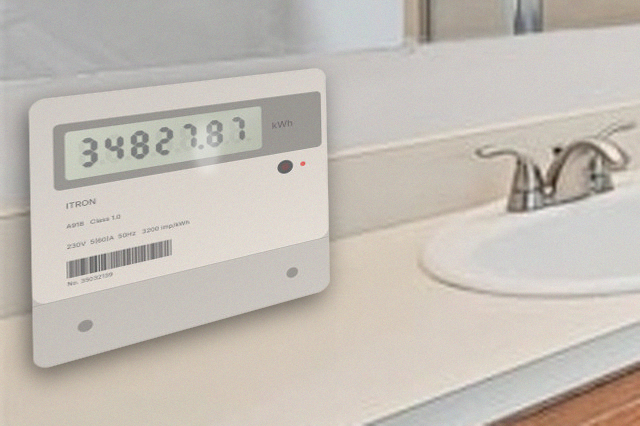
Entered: 34827.87 kWh
